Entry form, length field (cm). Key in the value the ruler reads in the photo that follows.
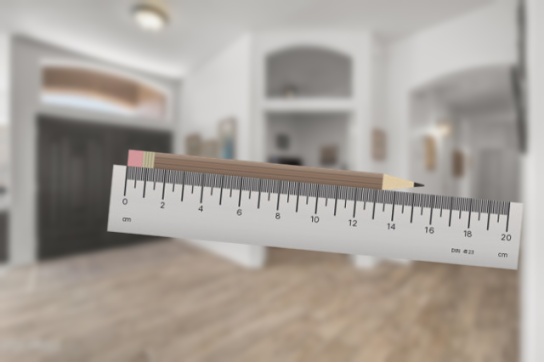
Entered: 15.5 cm
